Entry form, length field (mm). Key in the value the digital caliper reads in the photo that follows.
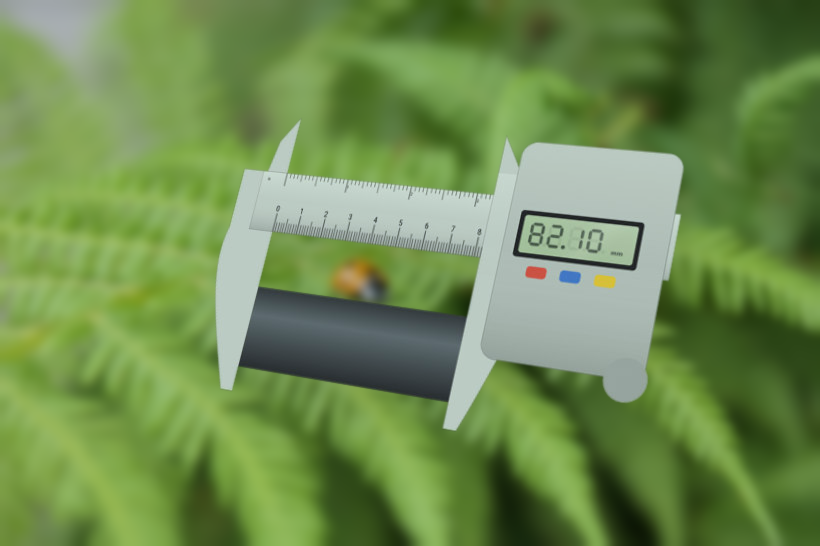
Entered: 82.10 mm
